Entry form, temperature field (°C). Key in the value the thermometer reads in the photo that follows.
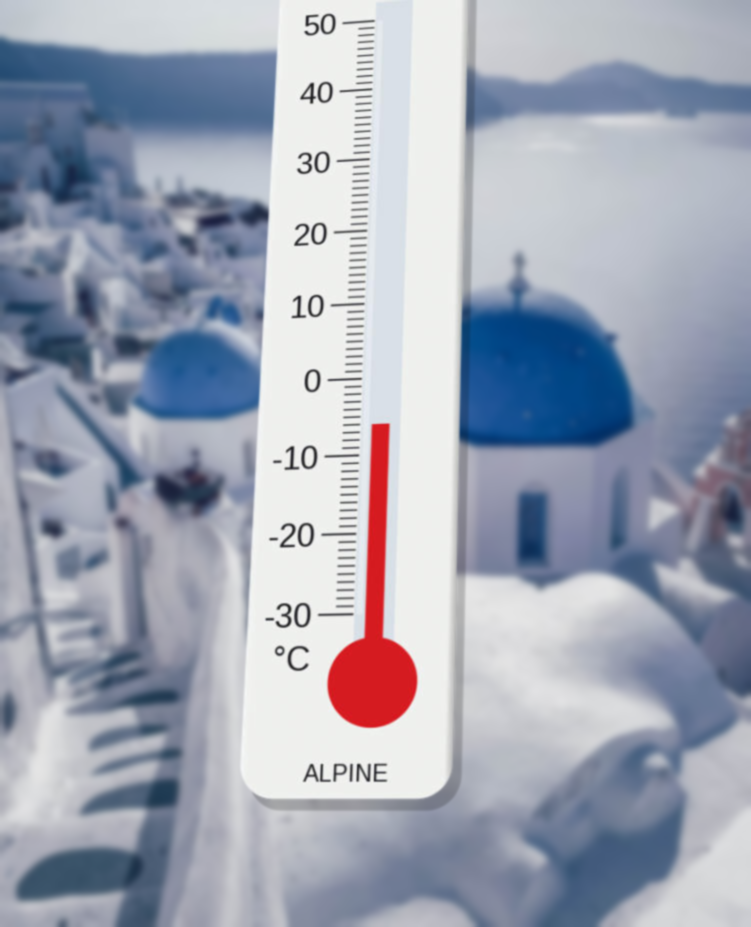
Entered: -6 °C
